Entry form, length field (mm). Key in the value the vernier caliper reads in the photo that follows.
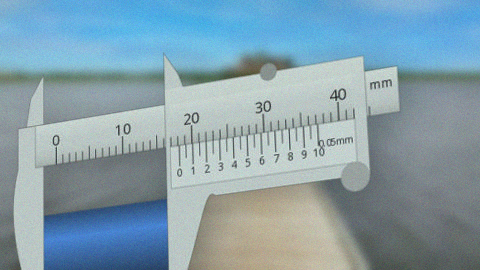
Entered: 18.2 mm
